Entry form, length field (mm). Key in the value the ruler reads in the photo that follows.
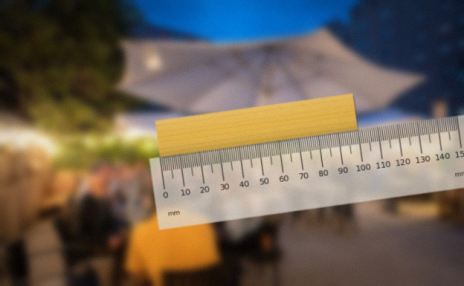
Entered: 100 mm
